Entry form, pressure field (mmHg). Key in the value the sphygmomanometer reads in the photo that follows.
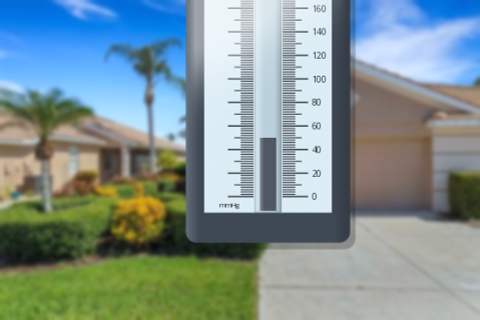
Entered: 50 mmHg
